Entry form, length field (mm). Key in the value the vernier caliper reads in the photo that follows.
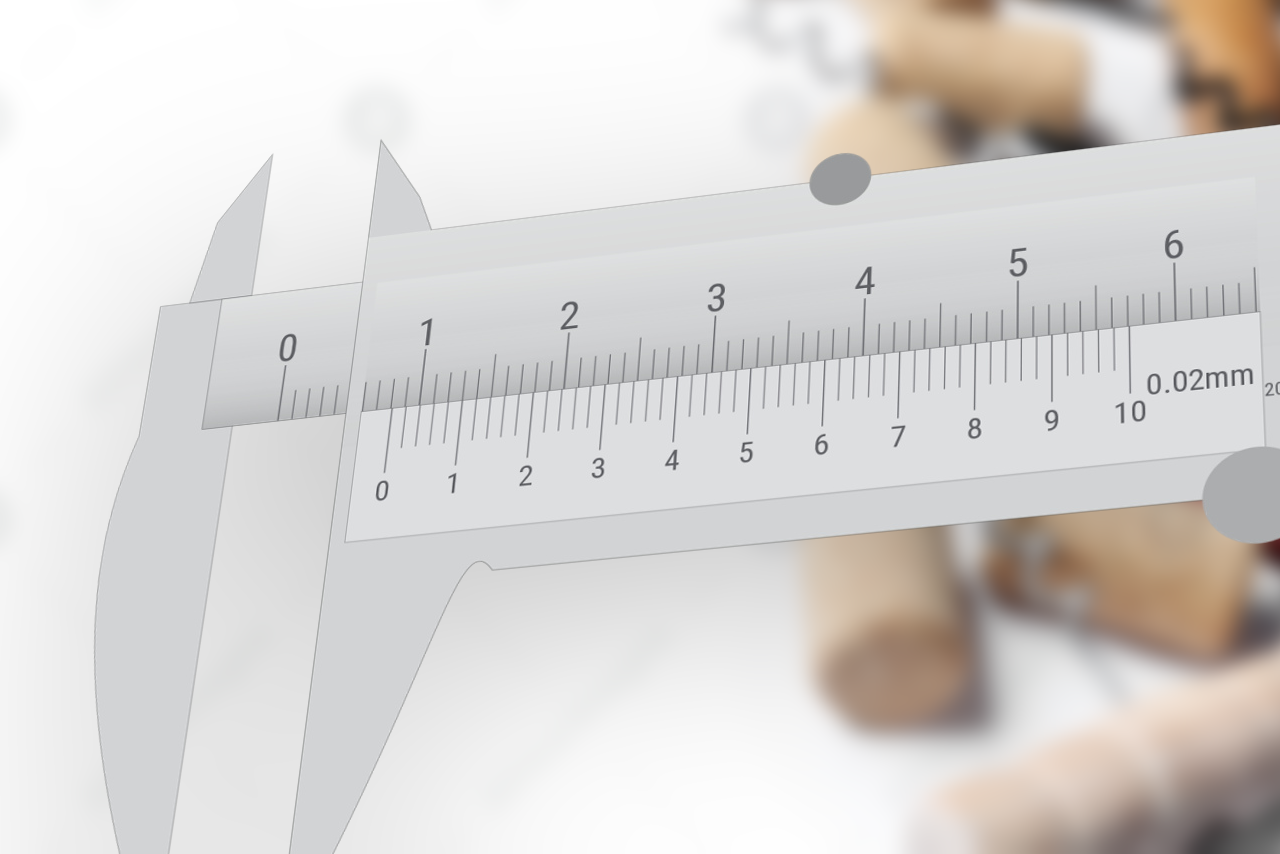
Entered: 8.1 mm
